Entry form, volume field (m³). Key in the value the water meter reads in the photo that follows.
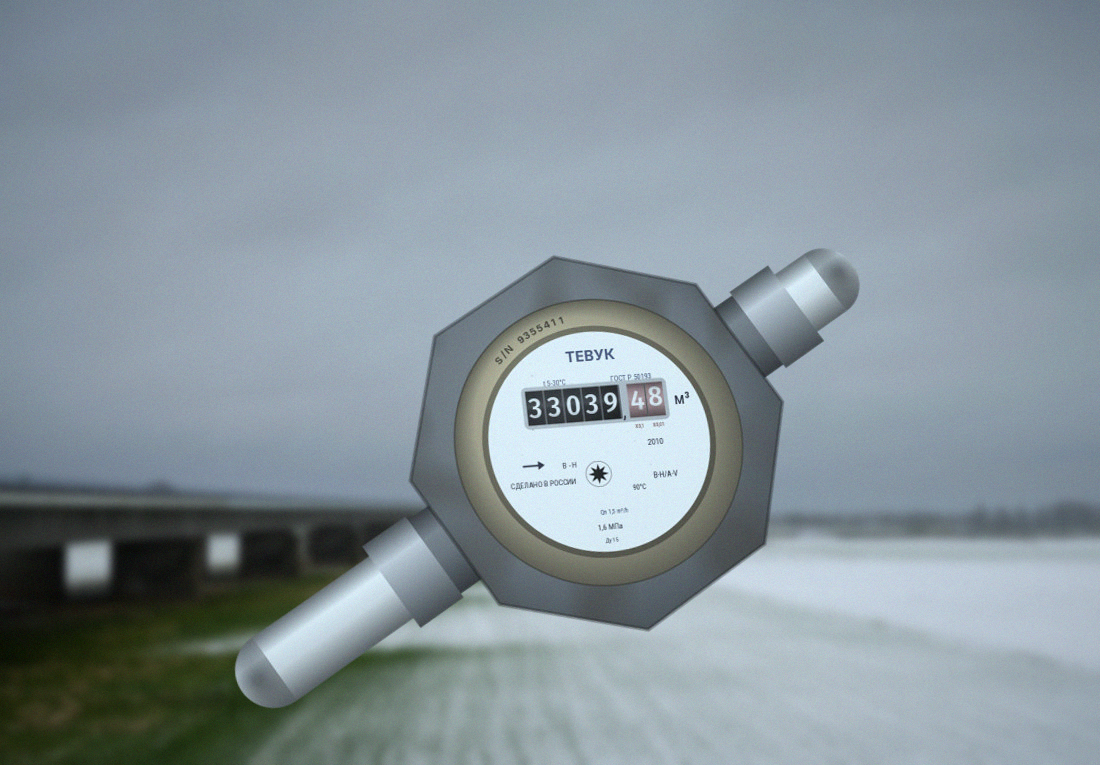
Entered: 33039.48 m³
